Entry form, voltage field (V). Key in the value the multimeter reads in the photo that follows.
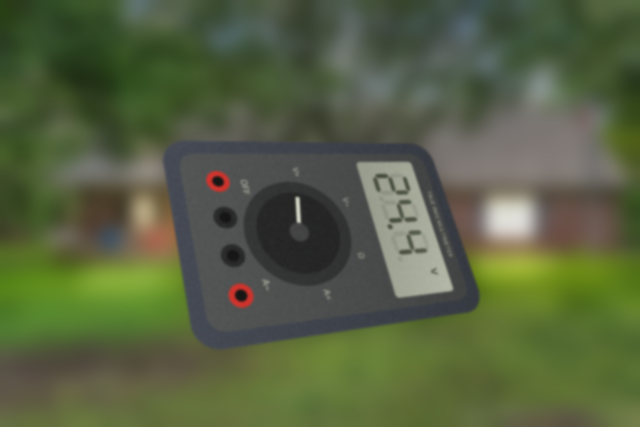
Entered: 24.4 V
